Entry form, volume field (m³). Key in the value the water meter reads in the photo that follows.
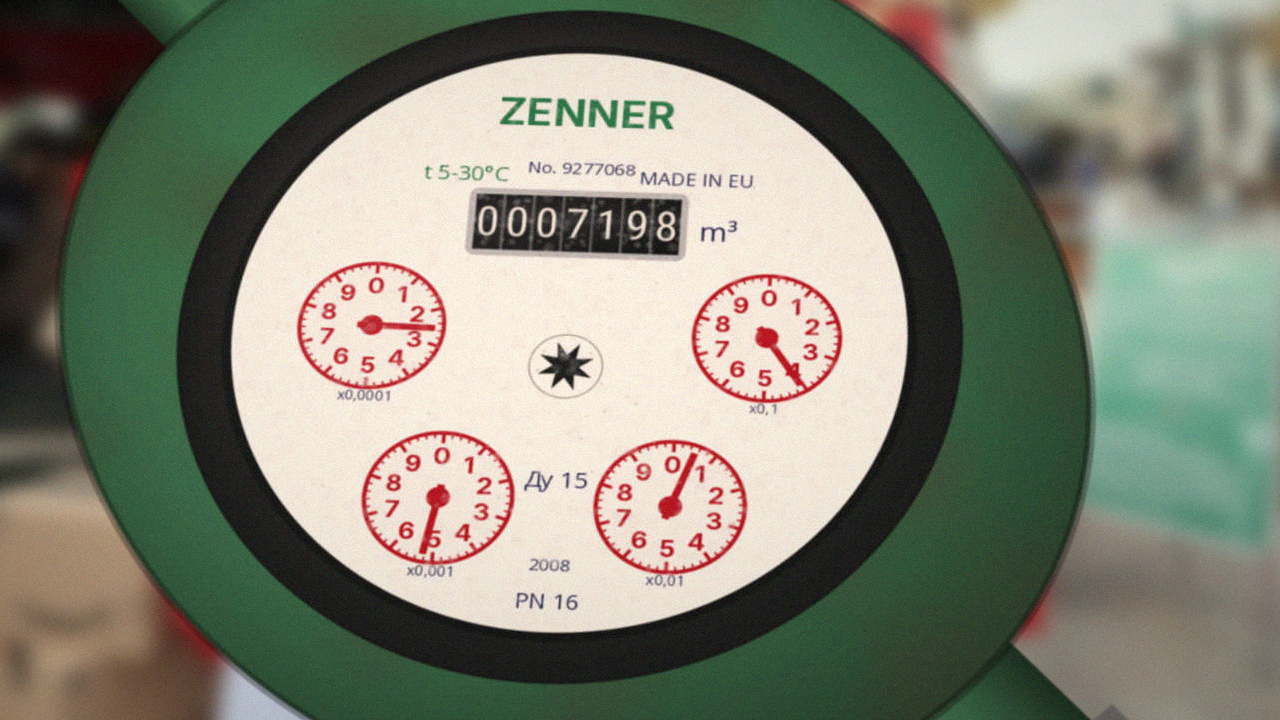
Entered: 7198.4052 m³
